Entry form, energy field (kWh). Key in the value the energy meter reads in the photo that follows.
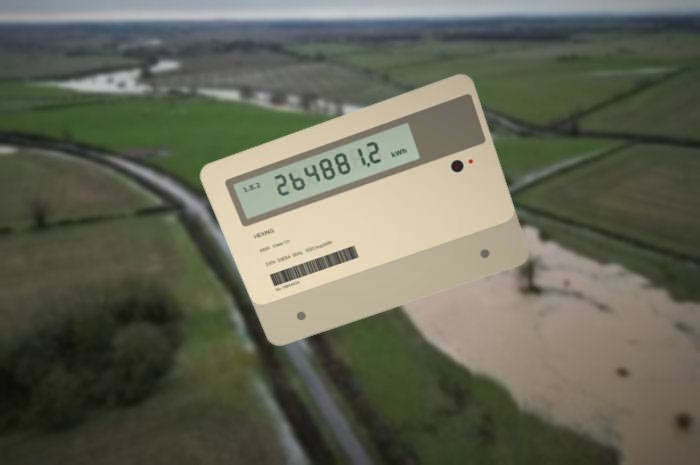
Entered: 264881.2 kWh
